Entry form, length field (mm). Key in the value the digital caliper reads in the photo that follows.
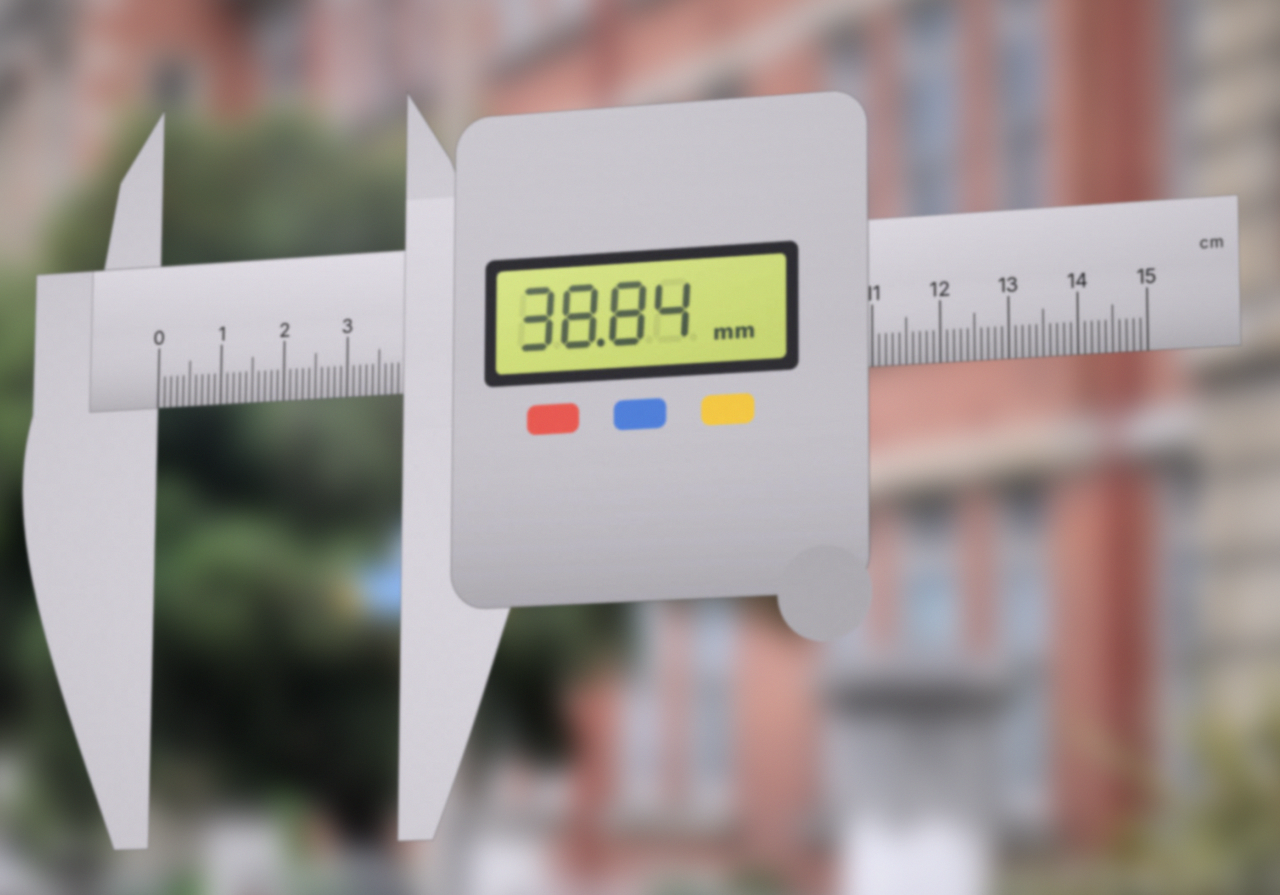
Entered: 38.84 mm
